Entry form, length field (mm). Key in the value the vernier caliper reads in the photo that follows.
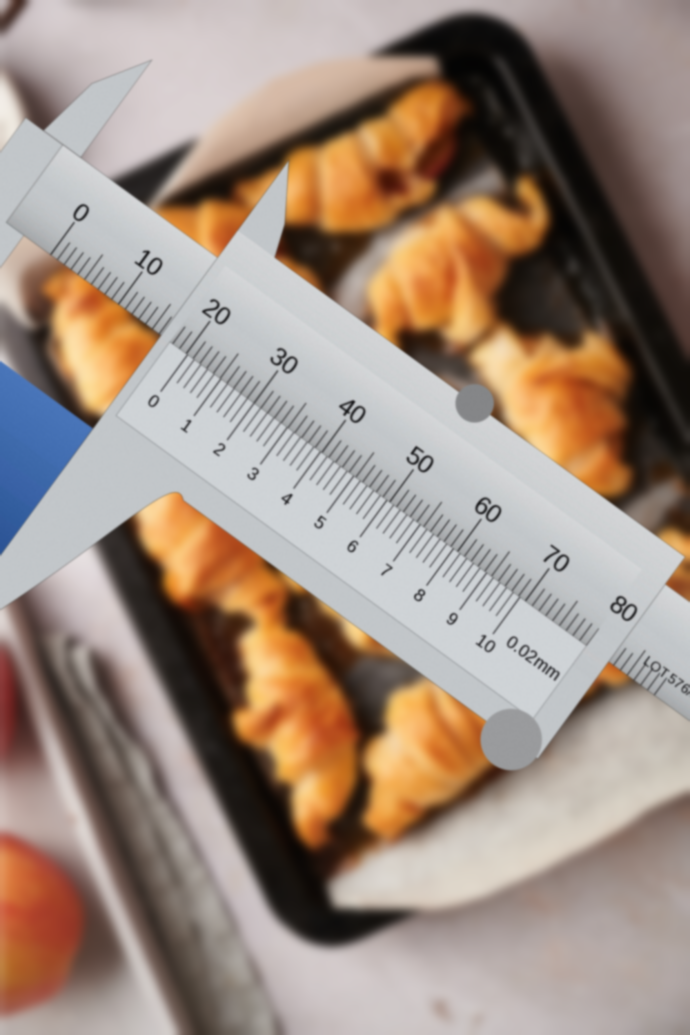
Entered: 20.2 mm
